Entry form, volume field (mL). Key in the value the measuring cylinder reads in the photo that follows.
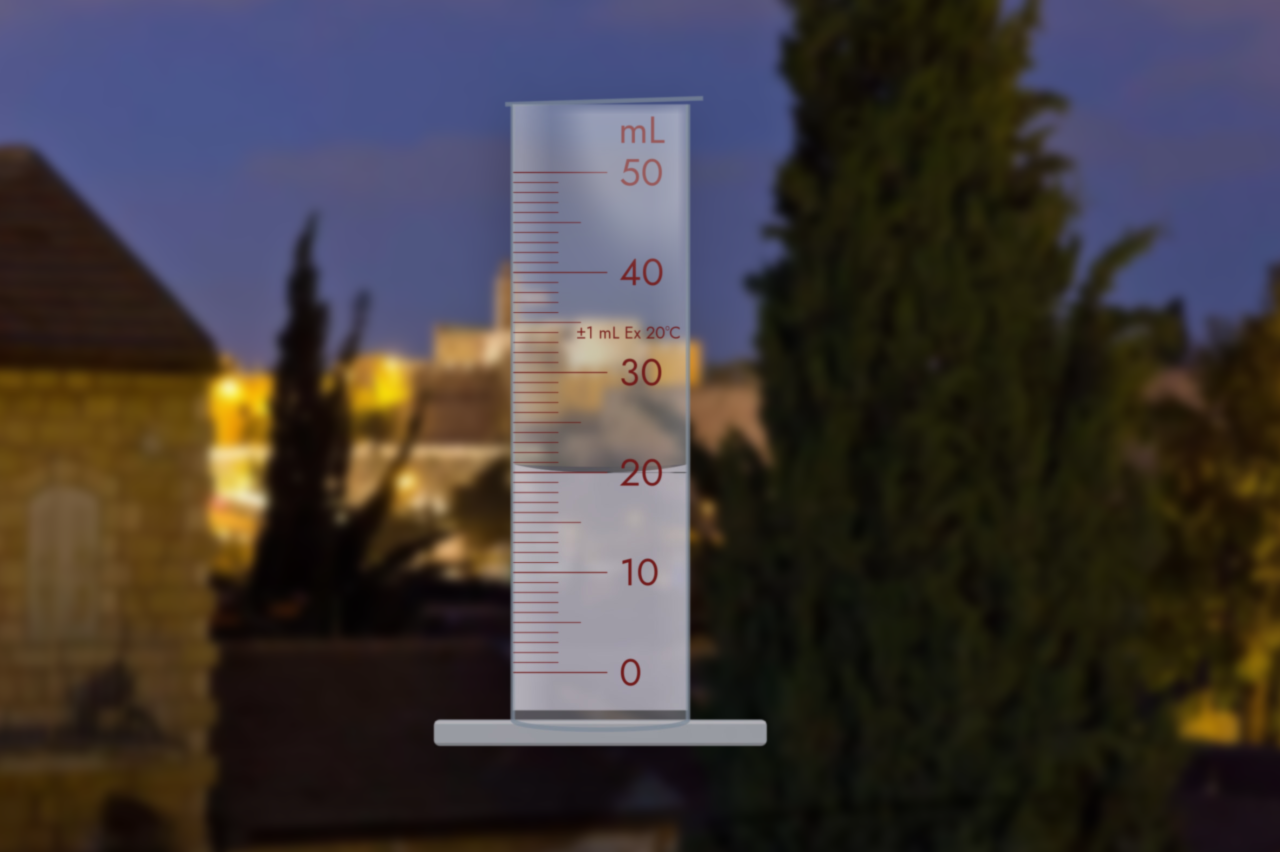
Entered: 20 mL
